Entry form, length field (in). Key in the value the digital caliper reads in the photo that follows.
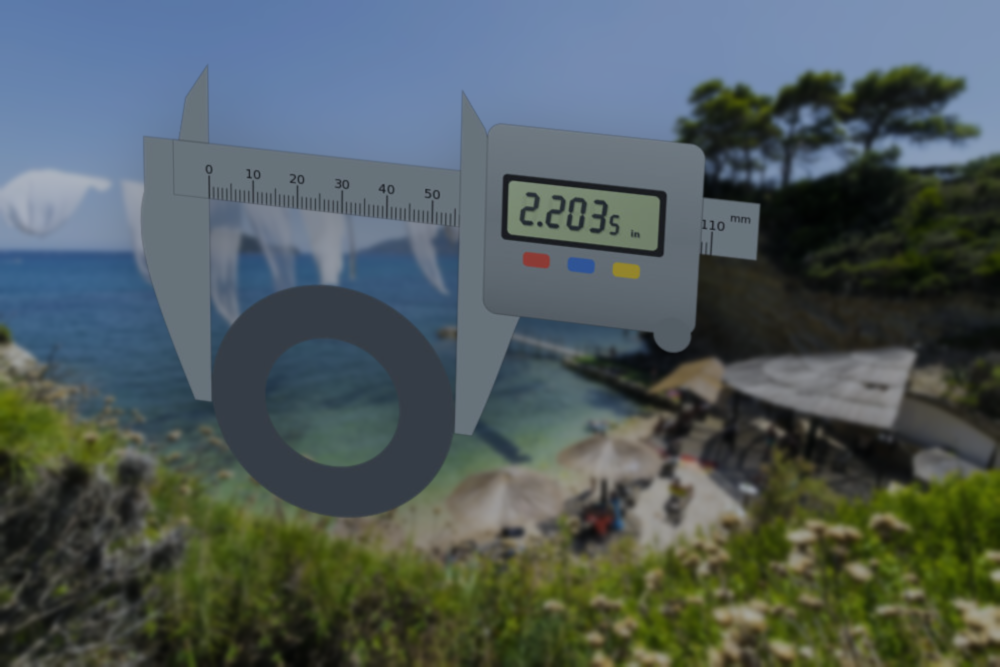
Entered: 2.2035 in
